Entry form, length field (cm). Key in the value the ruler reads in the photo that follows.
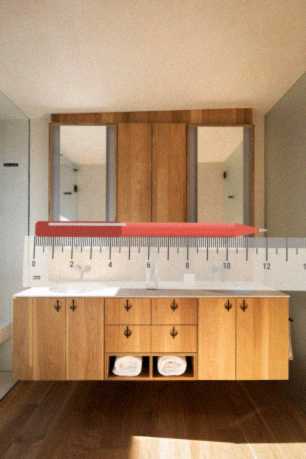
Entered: 12 cm
